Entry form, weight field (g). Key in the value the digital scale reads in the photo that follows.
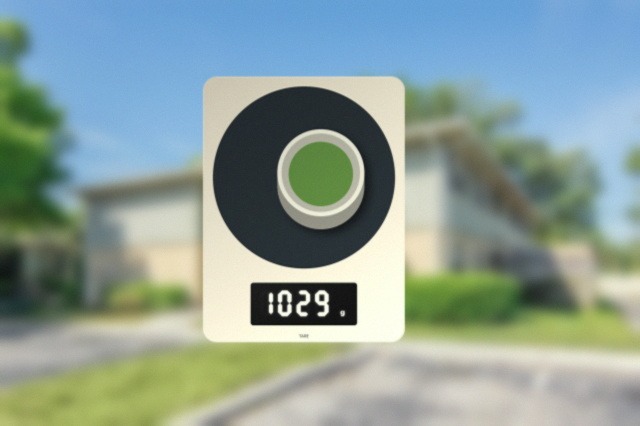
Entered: 1029 g
